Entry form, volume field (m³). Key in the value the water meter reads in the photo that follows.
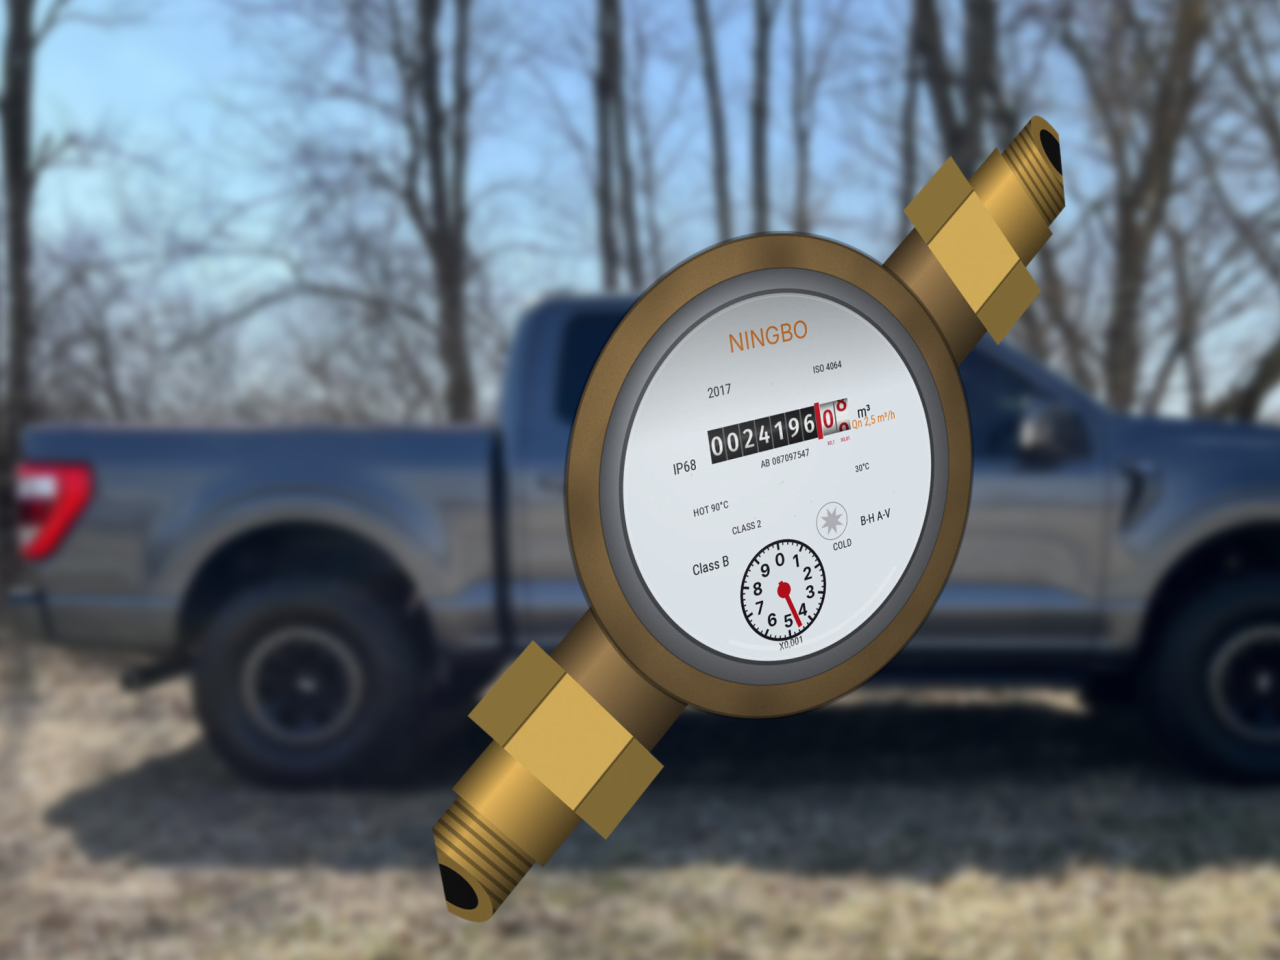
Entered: 24196.084 m³
